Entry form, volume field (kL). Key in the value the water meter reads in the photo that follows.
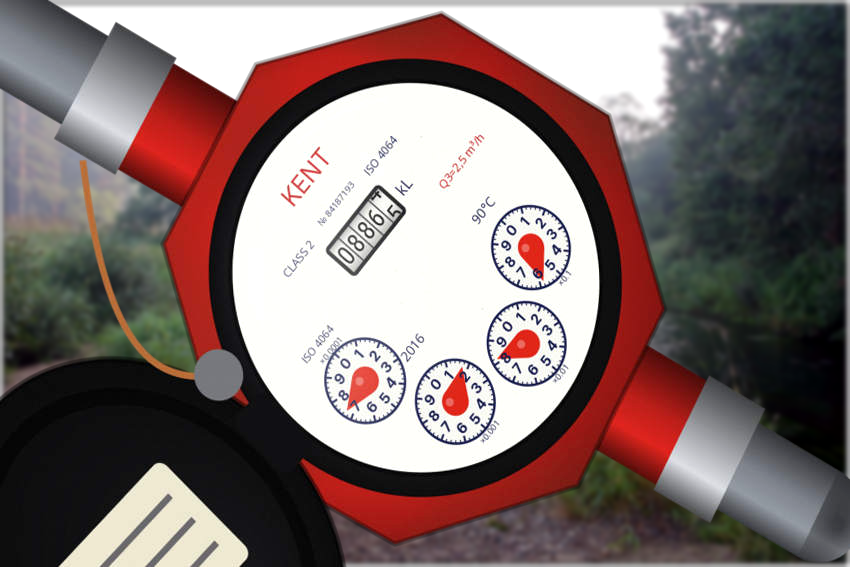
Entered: 8864.5817 kL
